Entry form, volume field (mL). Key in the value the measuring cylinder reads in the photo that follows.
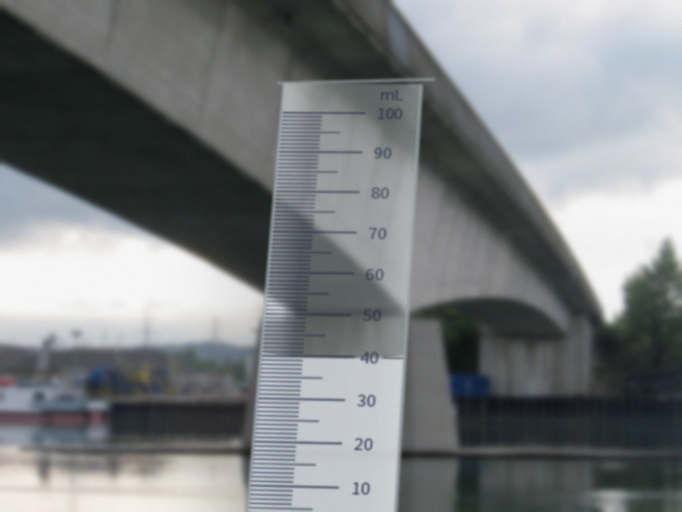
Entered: 40 mL
